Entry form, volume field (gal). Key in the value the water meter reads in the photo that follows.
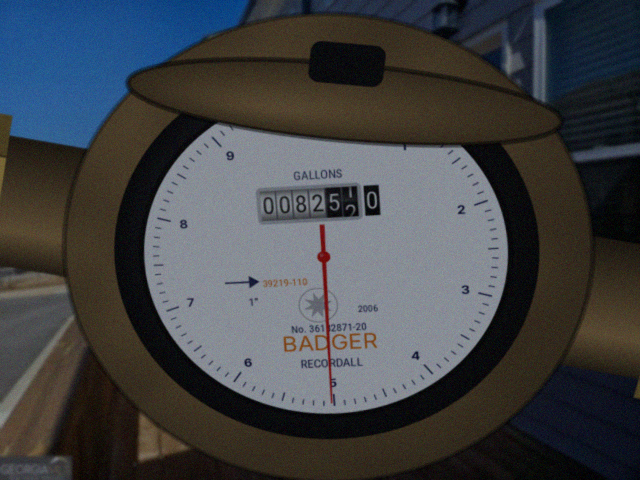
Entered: 82515.0 gal
